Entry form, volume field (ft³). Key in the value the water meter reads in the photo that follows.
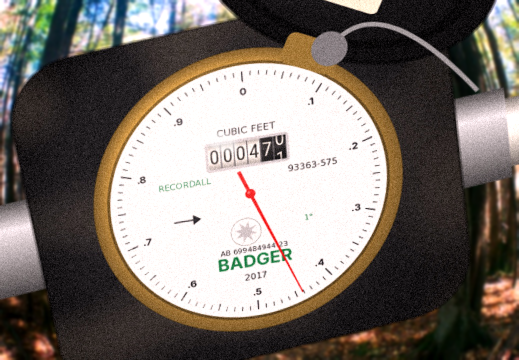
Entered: 470.44 ft³
